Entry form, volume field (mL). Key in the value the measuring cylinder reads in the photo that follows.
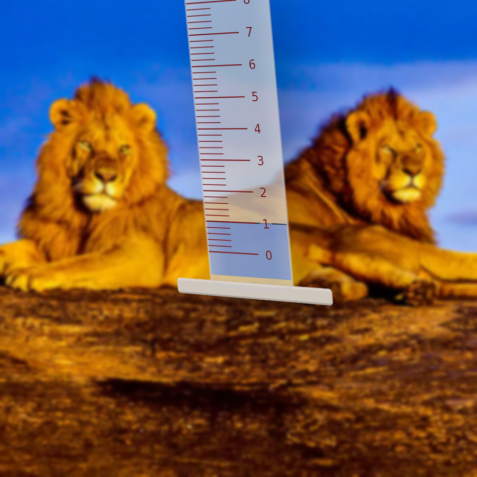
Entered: 1 mL
